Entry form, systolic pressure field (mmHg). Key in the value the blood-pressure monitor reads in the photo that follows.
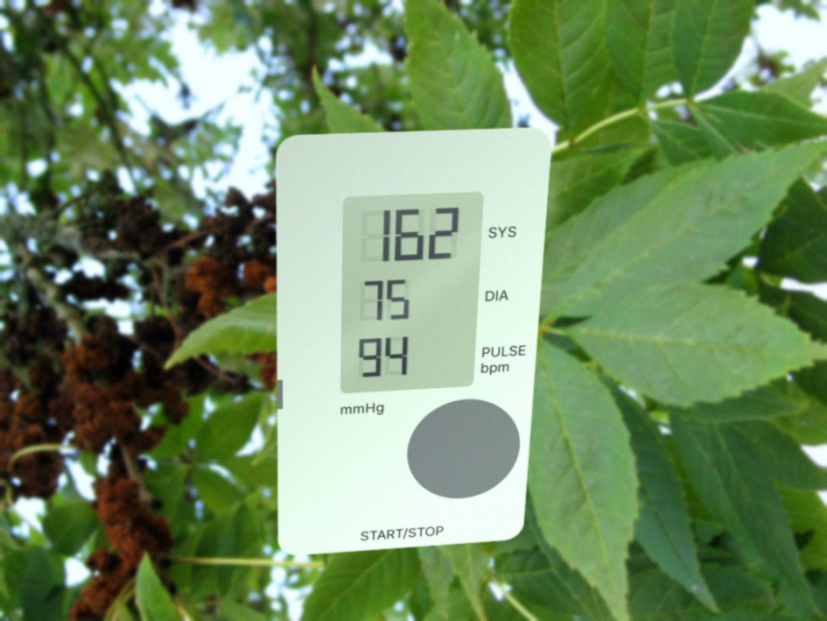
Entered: 162 mmHg
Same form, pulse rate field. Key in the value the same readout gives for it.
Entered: 94 bpm
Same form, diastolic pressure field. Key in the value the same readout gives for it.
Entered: 75 mmHg
